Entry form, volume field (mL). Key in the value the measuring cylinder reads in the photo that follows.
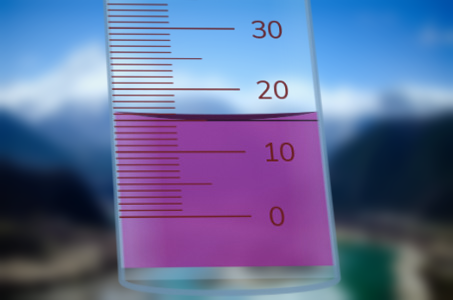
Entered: 15 mL
